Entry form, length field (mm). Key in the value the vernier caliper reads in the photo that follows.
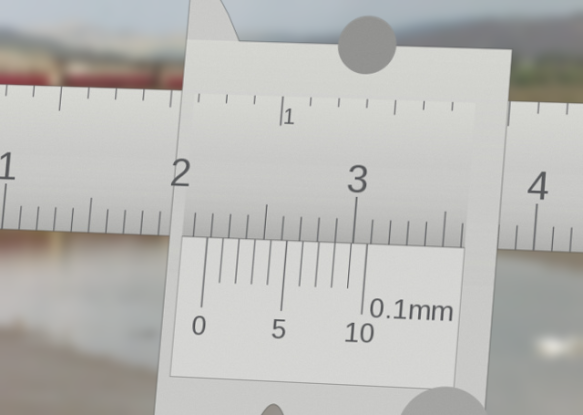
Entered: 21.8 mm
